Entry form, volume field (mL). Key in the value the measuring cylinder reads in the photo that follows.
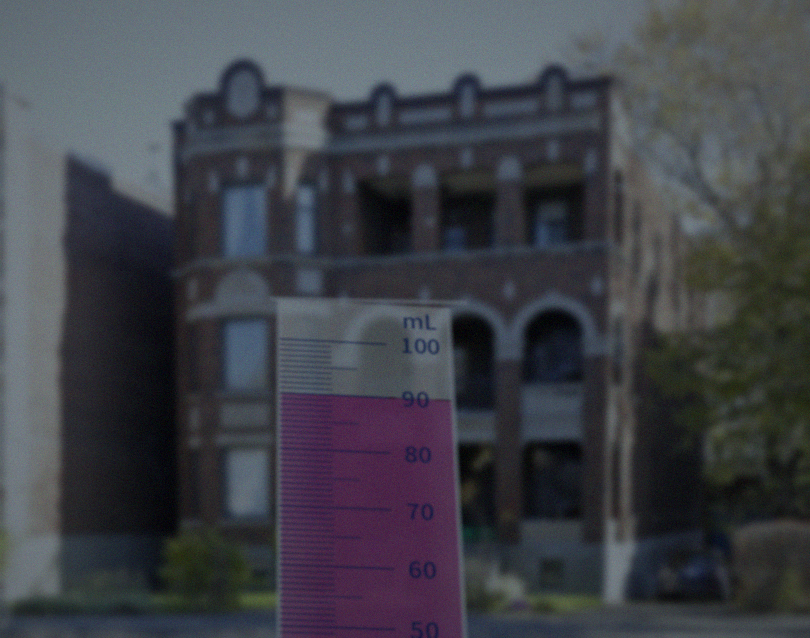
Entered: 90 mL
